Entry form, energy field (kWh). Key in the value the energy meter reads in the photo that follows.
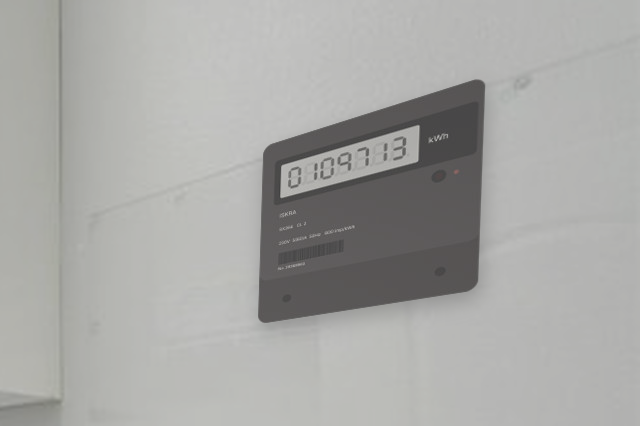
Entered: 109713 kWh
